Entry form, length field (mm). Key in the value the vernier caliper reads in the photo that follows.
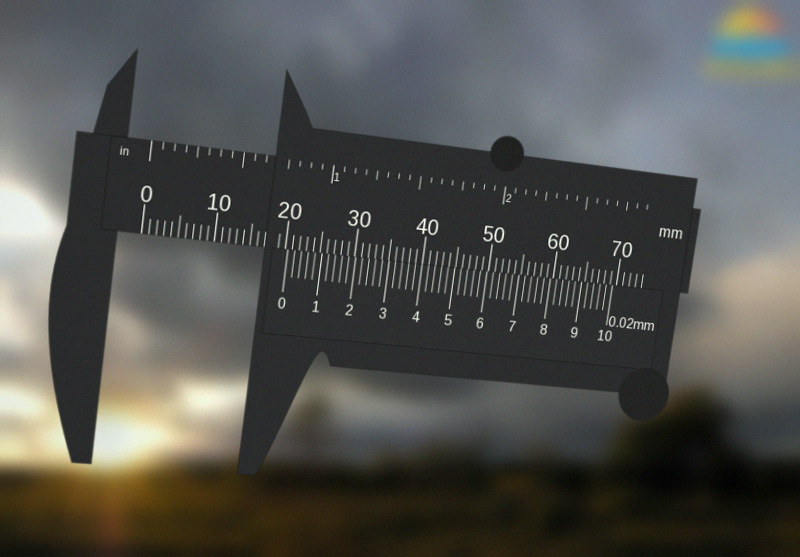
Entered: 20.4 mm
